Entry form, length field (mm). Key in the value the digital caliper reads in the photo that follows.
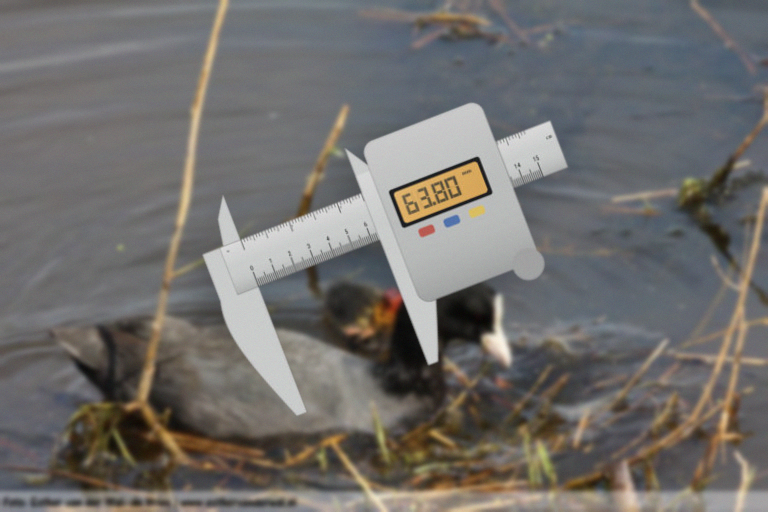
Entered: 63.80 mm
